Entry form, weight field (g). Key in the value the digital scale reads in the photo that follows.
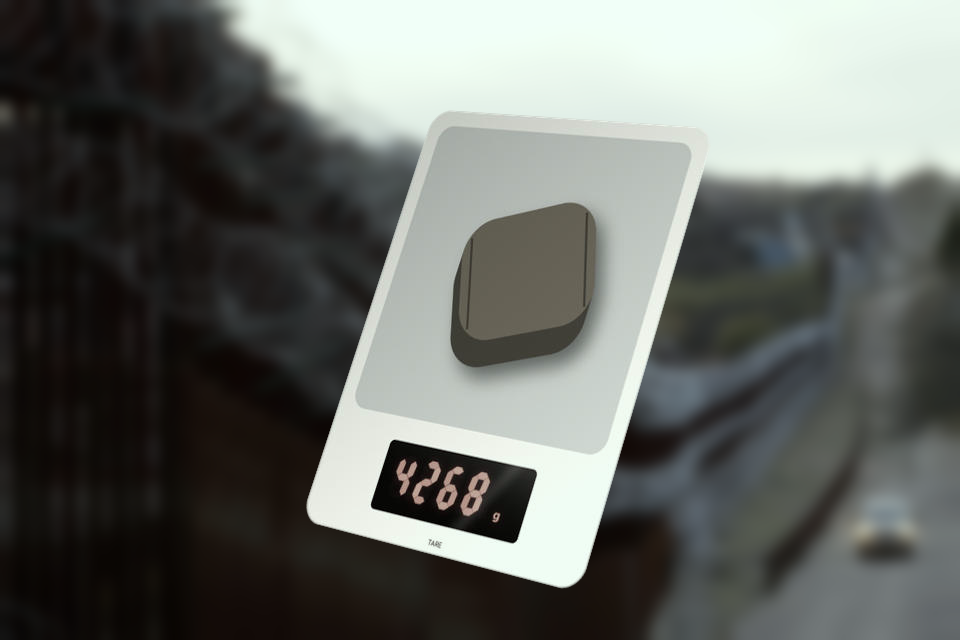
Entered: 4268 g
